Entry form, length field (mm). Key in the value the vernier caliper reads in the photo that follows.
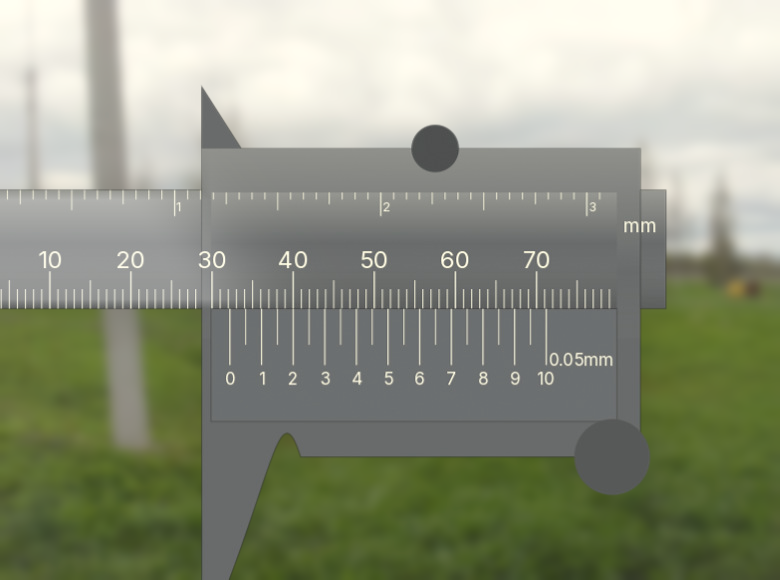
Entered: 32.2 mm
